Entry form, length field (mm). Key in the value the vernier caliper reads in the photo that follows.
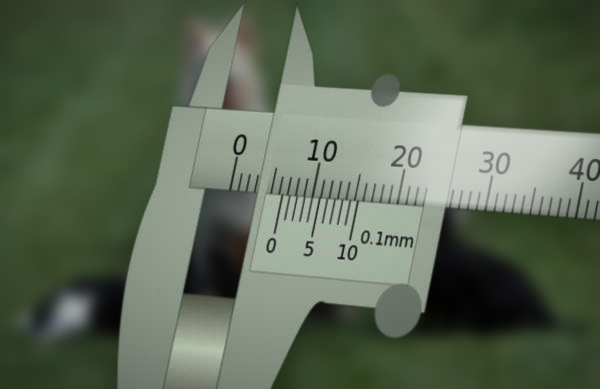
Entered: 6.4 mm
